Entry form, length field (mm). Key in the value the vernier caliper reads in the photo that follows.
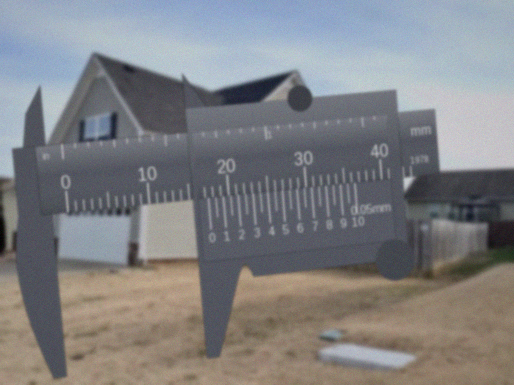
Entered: 17.4 mm
